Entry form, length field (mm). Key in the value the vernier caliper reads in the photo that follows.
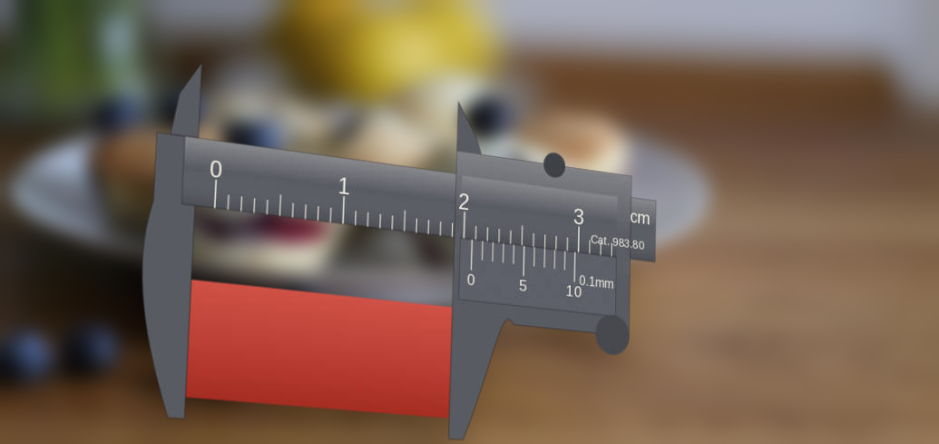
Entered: 20.7 mm
